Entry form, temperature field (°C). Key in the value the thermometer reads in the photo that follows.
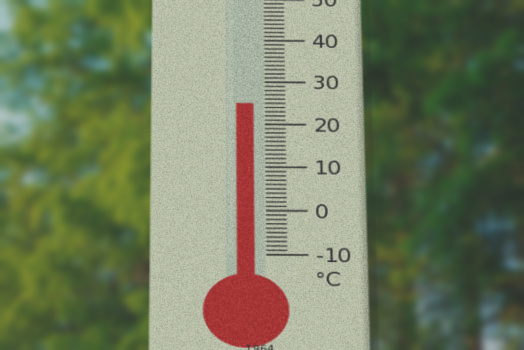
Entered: 25 °C
